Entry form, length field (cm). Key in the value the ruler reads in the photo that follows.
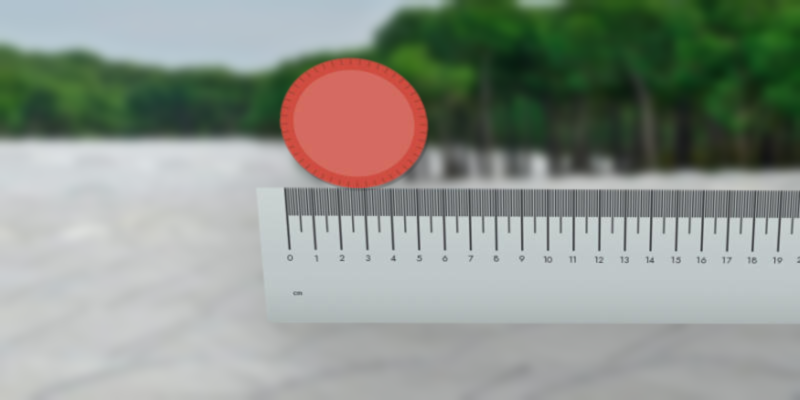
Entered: 5.5 cm
